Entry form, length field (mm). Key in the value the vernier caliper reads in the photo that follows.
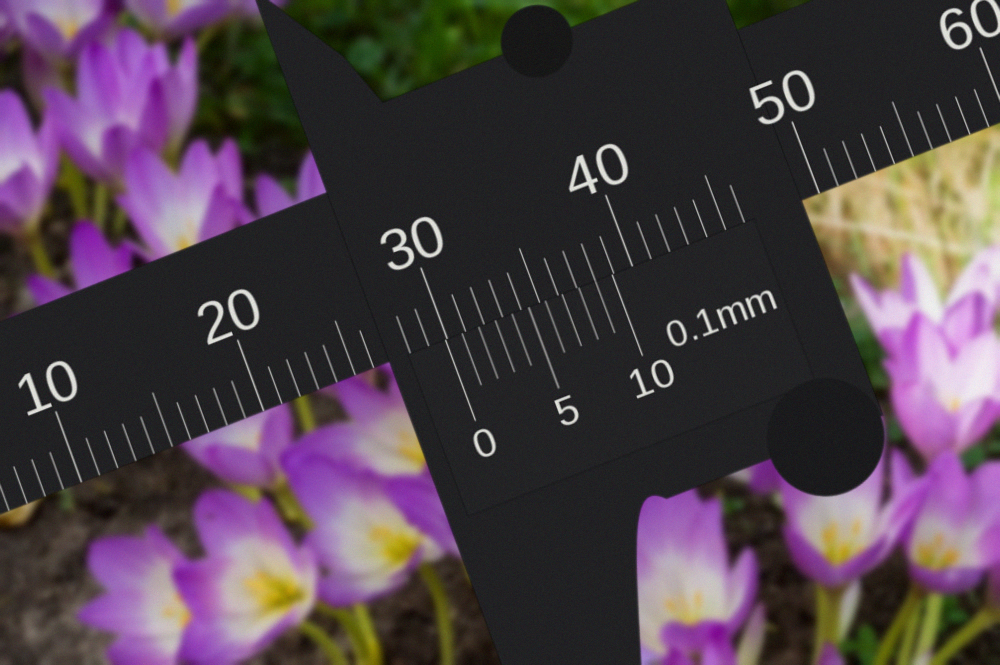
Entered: 29.9 mm
